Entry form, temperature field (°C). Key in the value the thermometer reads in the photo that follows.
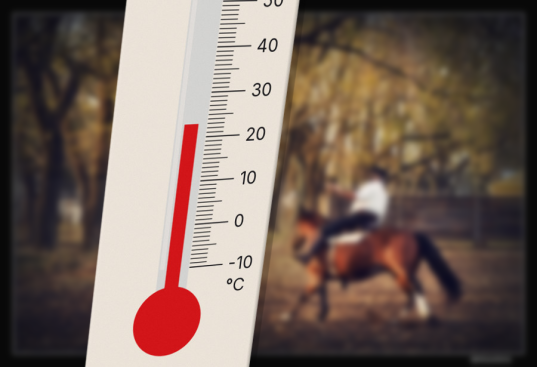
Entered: 23 °C
